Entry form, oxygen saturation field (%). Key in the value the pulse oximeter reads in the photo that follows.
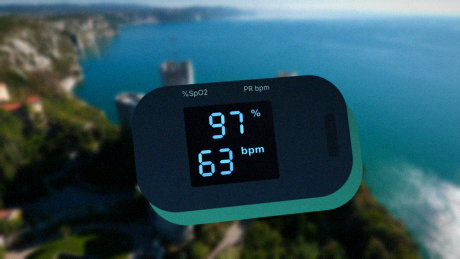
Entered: 97 %
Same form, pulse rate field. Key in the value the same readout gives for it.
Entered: 63 bpm
